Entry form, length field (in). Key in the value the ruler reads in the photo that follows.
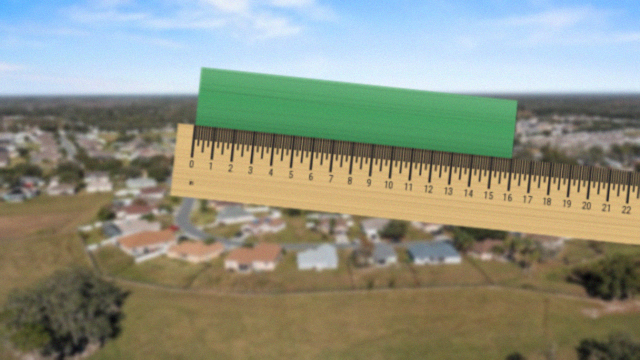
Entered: 16 in
